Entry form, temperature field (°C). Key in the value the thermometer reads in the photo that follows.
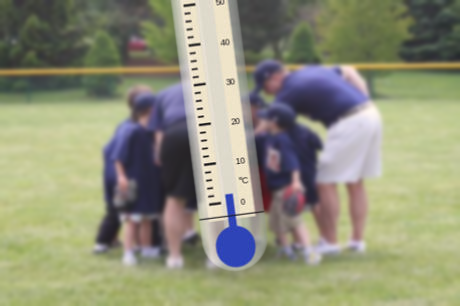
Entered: 2 °C
